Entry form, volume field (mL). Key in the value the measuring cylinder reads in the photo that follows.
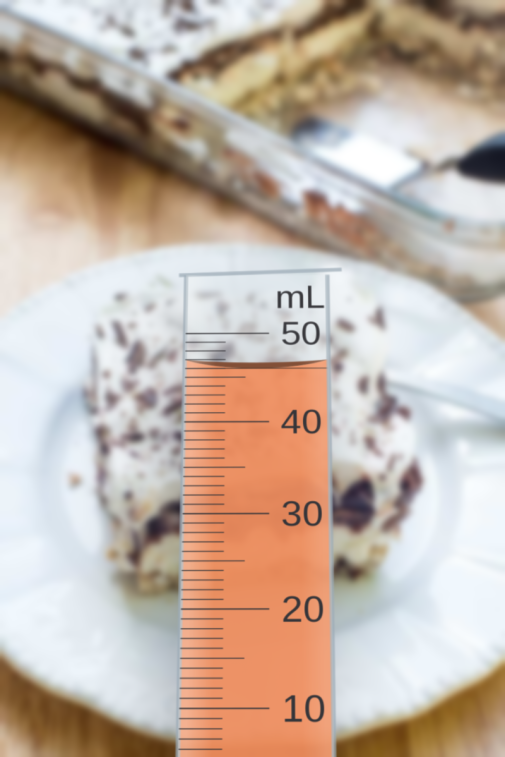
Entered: 46 mL
